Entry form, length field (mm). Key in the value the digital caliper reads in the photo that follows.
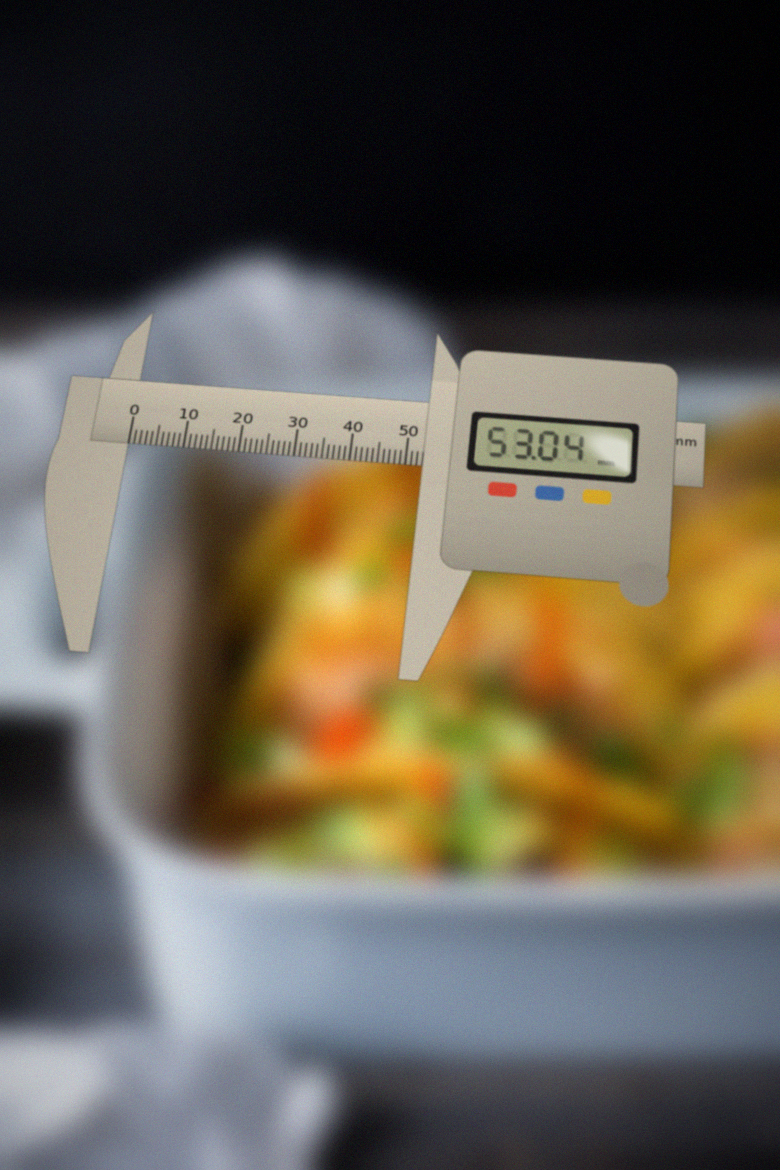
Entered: 53.04 mm
